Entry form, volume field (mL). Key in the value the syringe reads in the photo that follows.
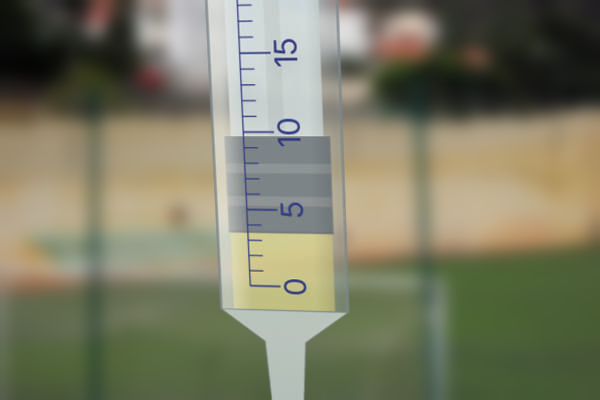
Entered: 3.5 mL
